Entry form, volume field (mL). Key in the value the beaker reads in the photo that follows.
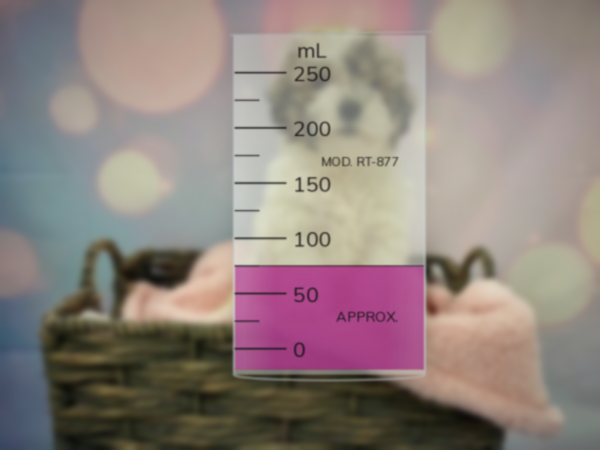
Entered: 75 mL
